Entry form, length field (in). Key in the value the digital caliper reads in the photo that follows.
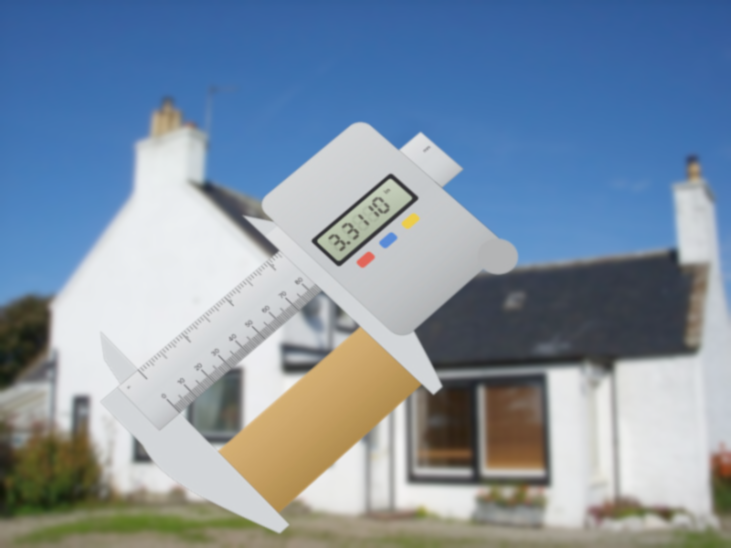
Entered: 3.3110 in
